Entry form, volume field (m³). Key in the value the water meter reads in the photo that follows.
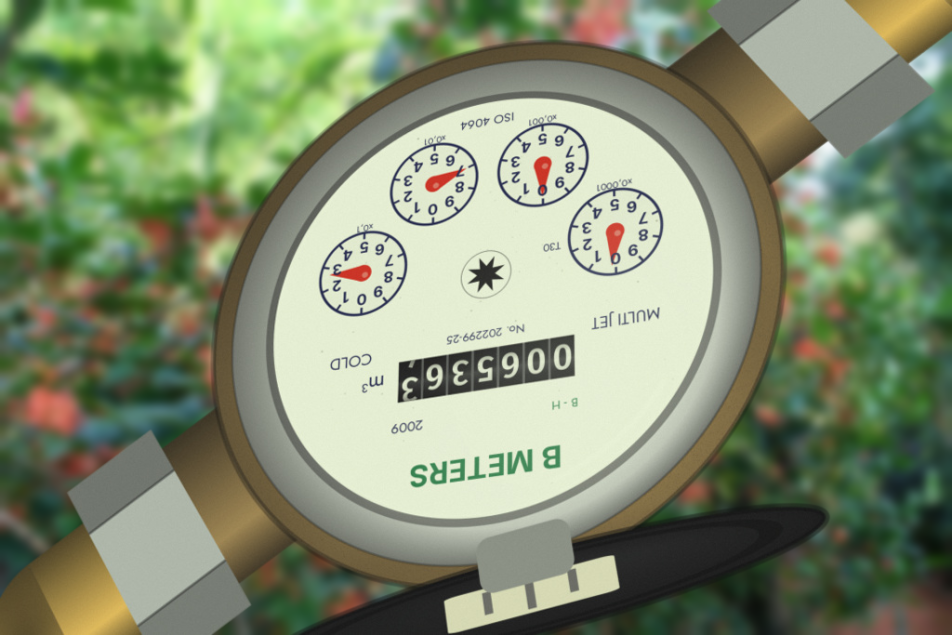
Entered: 65363.2700 m³
